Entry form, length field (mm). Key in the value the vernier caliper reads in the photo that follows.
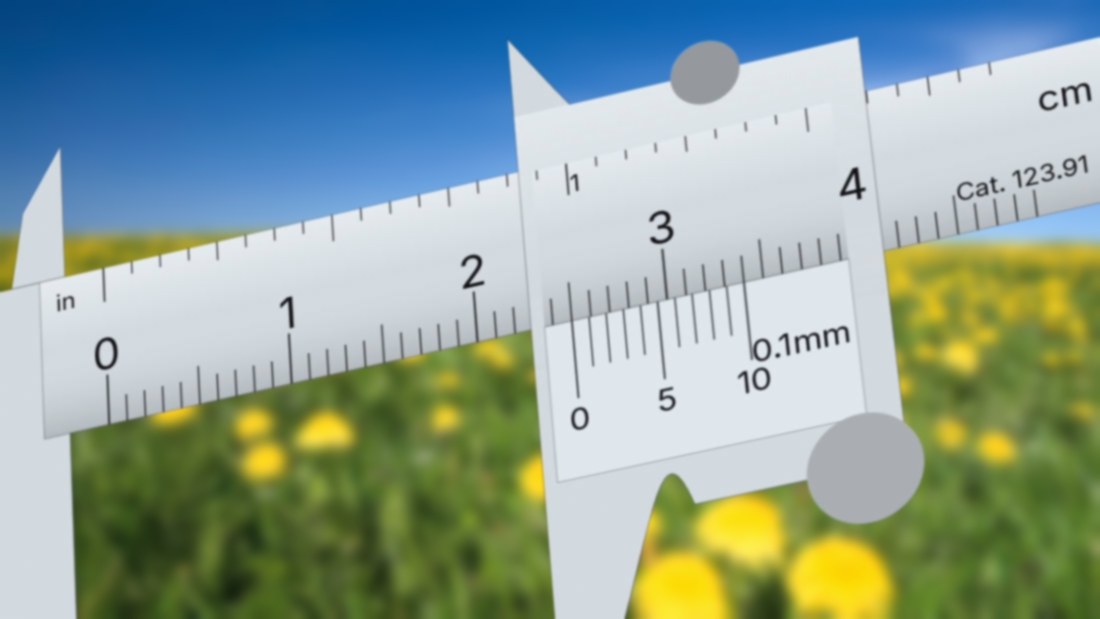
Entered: 25.0 mm
